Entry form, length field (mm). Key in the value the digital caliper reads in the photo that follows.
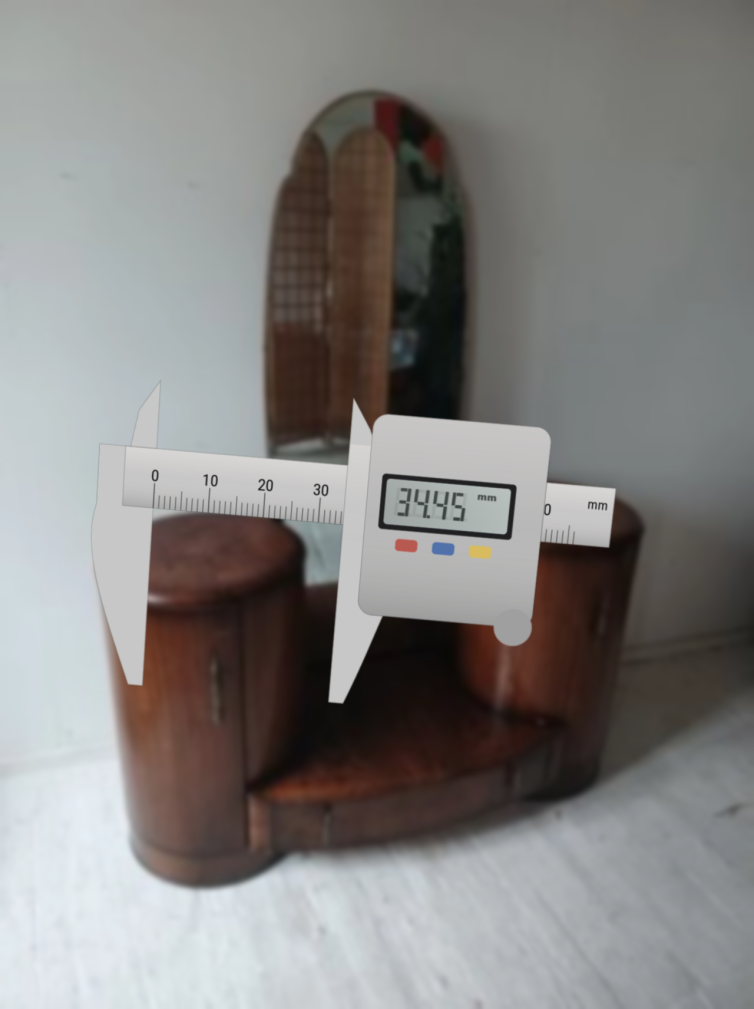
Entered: 34.45 mm
